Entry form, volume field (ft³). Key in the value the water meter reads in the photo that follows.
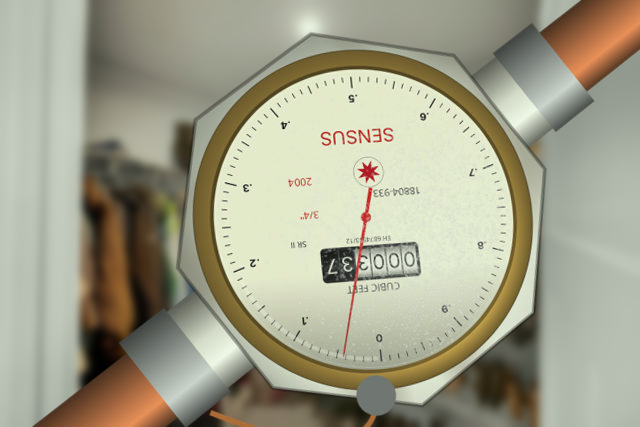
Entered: 337.04 ft³
